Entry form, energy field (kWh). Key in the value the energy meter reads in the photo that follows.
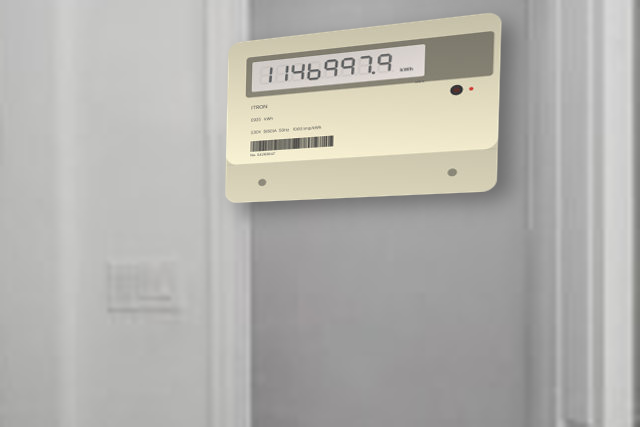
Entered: 1146997.9 kWh
